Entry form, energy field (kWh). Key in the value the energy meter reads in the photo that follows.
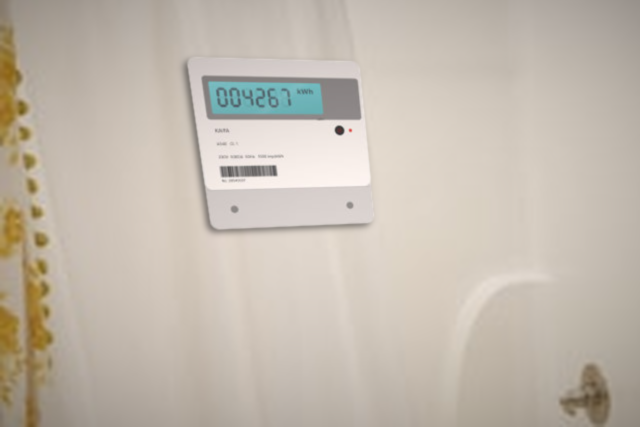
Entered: 4267 kWh
